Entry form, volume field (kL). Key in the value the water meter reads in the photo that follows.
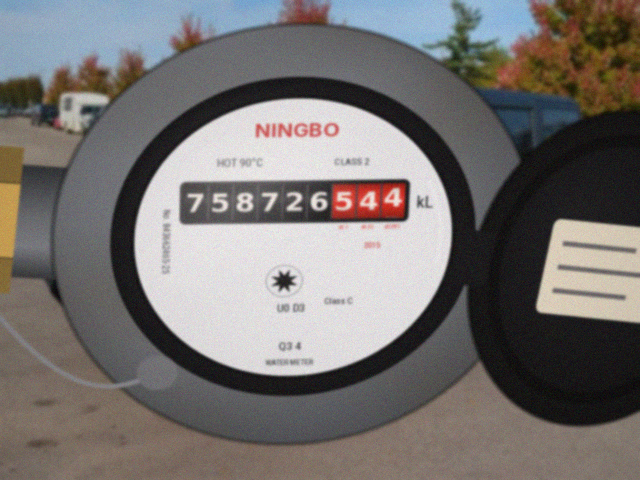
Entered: 758726.544 kL
